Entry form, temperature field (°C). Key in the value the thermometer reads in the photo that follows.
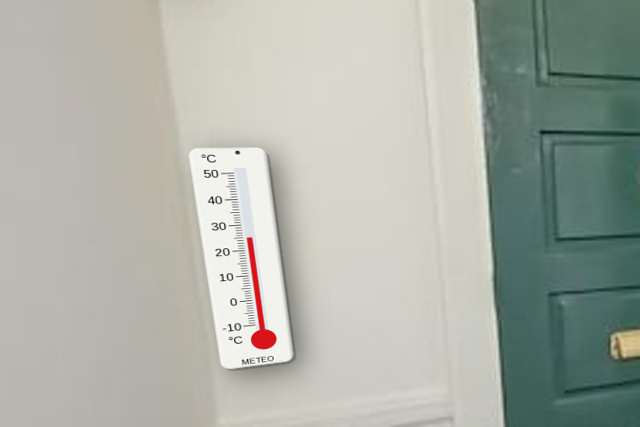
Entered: 25 °C
